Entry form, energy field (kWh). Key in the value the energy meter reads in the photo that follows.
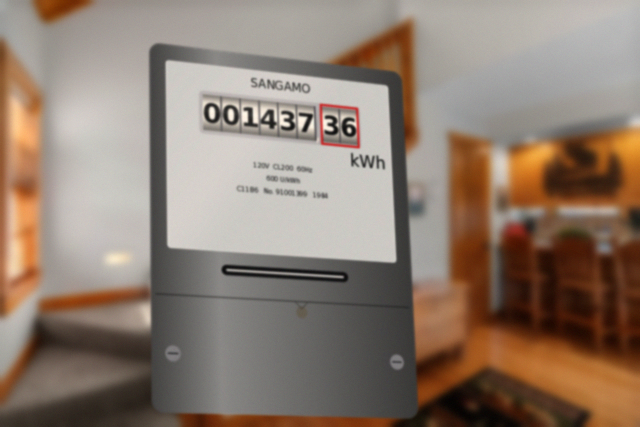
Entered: 1437.36 kWh
